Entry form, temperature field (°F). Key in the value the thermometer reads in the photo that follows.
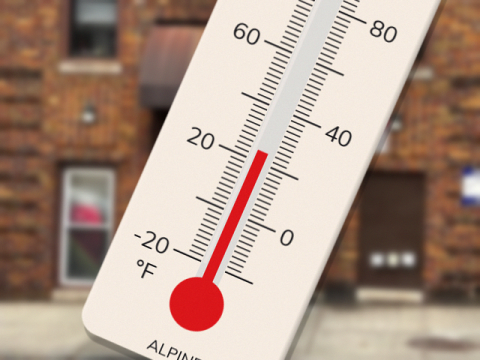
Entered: 24 °F
